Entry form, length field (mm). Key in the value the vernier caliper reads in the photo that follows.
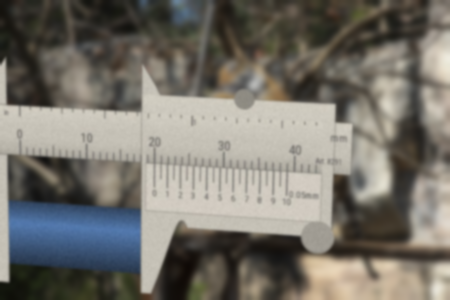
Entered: 20.0 mm
